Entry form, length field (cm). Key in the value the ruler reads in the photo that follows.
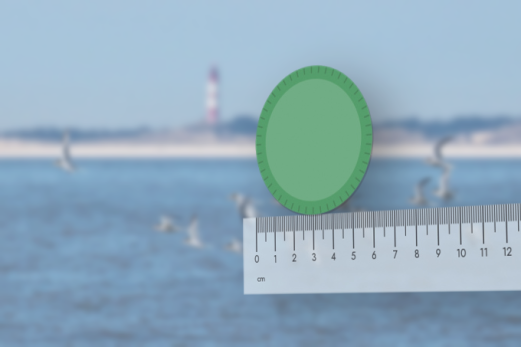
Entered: 6 cm
